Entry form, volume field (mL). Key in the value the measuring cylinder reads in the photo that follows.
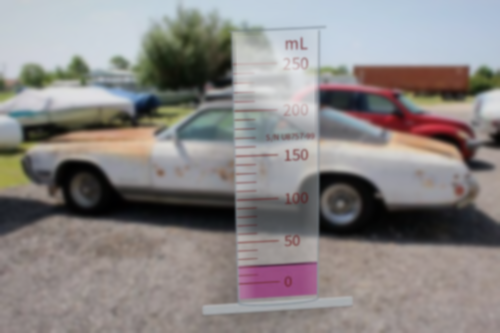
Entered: 20 mL
